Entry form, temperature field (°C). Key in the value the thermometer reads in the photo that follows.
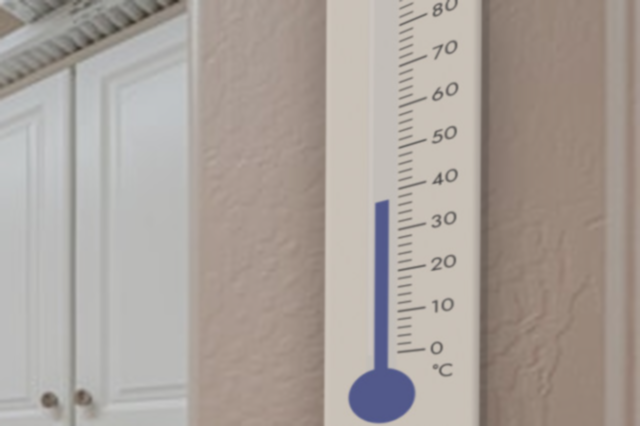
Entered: 38 °C
